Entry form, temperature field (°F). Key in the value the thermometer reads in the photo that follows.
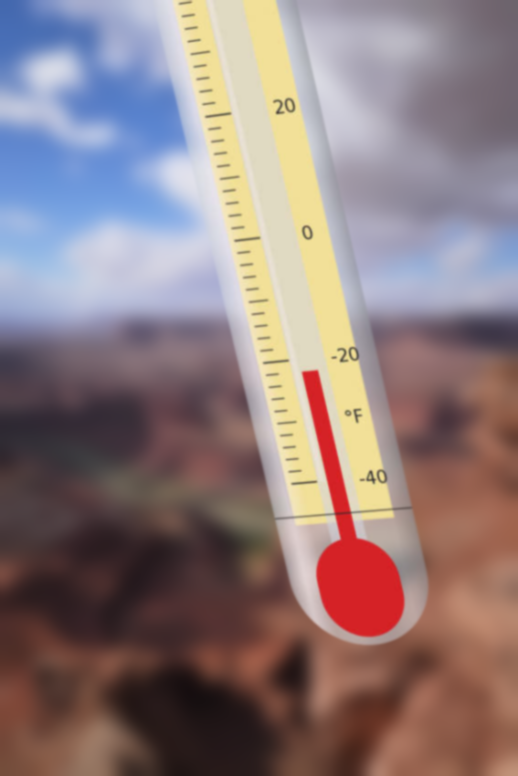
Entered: -22 °F
